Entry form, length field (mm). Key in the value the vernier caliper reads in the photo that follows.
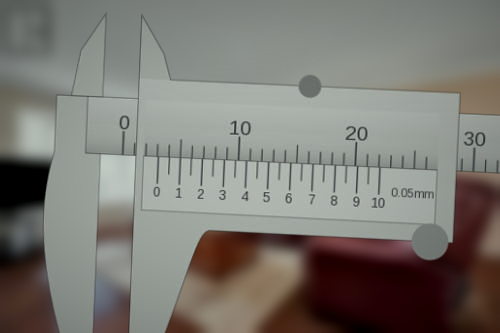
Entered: 3.1 mm
